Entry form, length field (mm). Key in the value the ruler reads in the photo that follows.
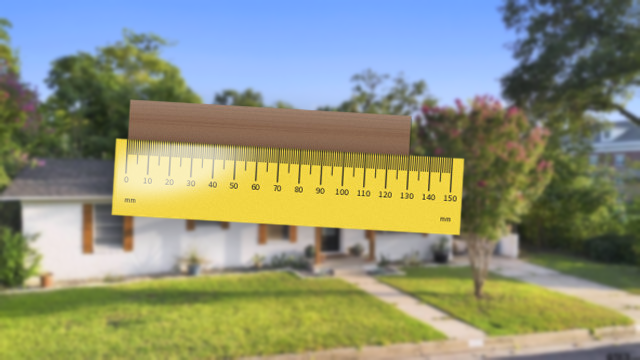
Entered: 130 mm
